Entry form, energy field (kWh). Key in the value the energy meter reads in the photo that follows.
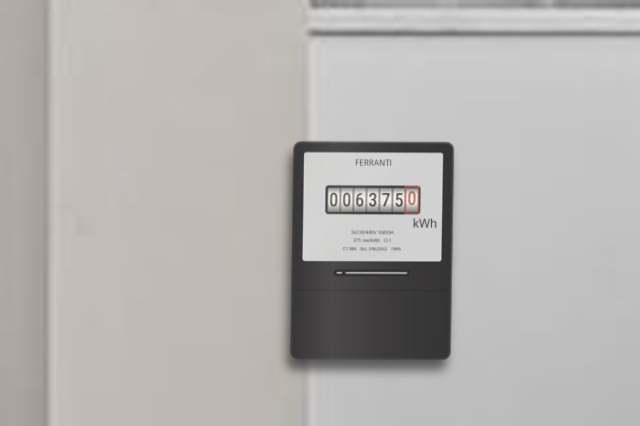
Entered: 6375.0 kWh
